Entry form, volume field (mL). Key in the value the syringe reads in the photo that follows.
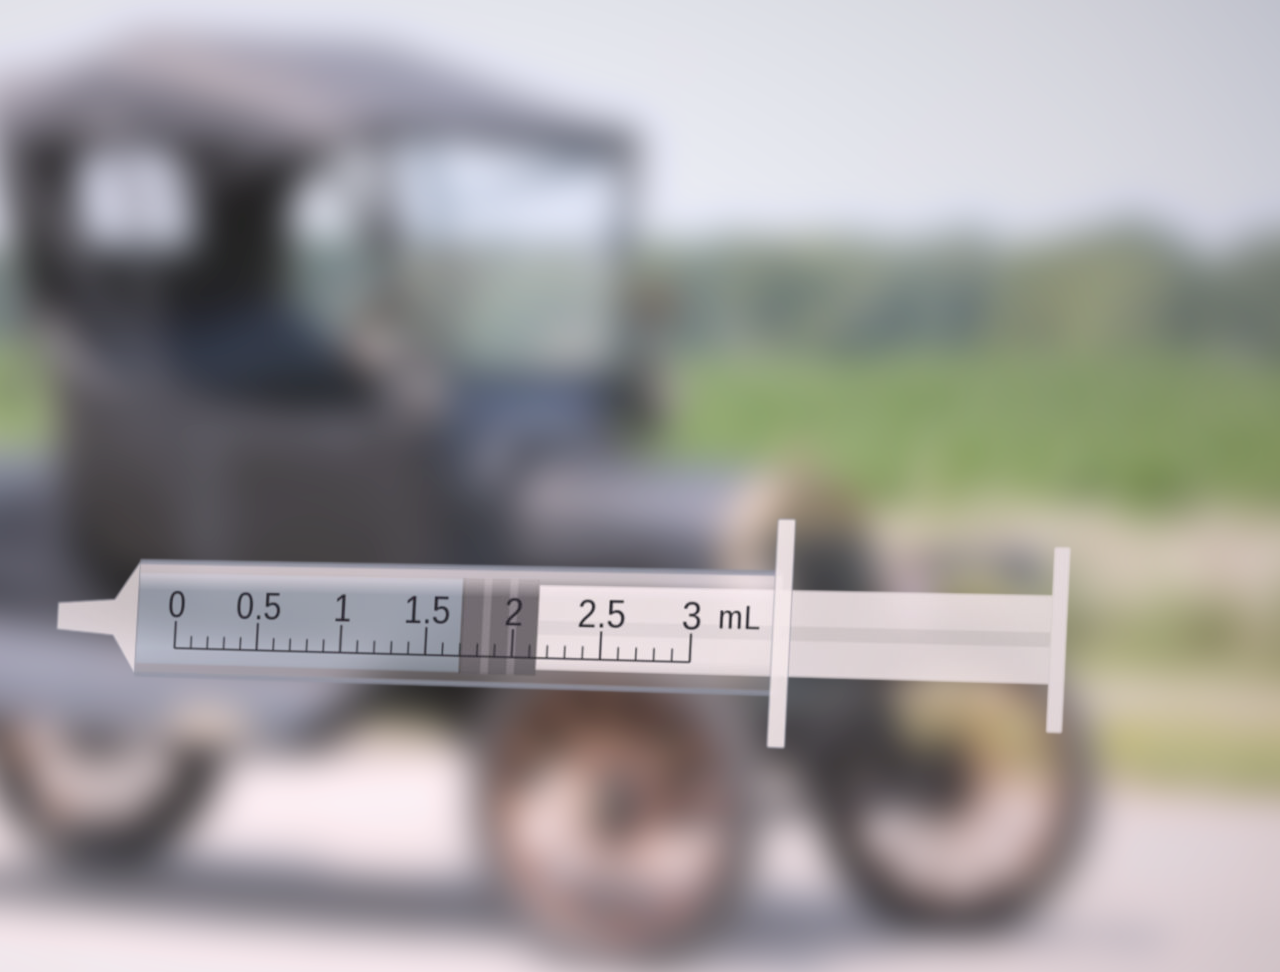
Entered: 1.7 mL
